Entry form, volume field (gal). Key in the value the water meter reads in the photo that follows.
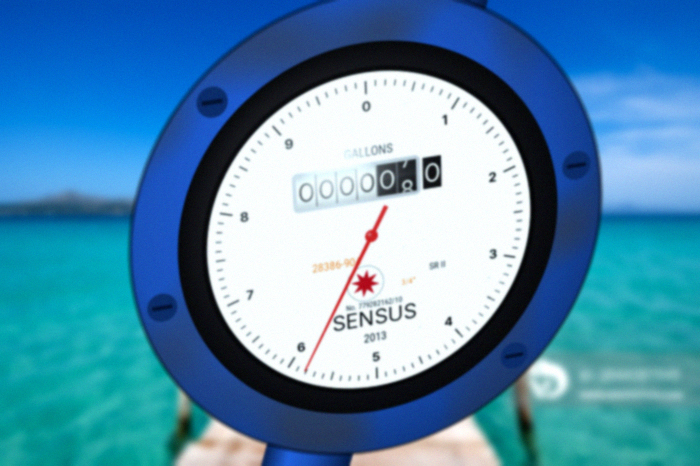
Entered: 75.8 gal
